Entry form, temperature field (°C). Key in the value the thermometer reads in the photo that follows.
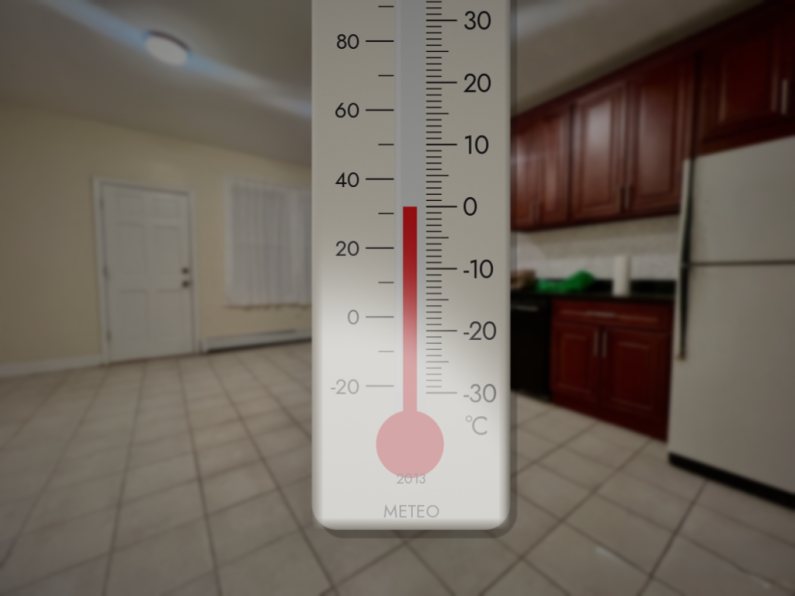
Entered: 0 °C
